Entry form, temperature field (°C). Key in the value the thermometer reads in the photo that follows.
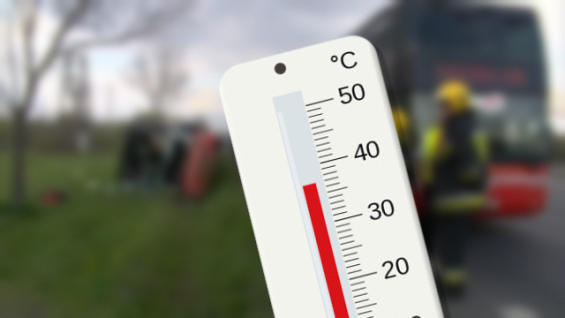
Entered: 37 °C
